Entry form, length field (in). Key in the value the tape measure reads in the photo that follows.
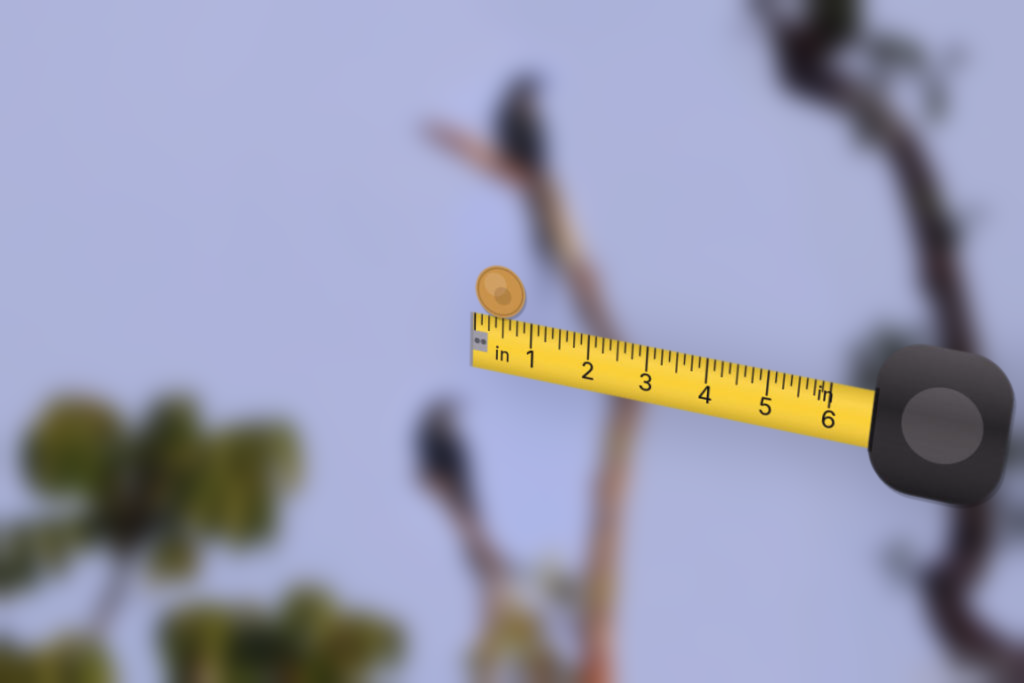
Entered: 0.875 in
